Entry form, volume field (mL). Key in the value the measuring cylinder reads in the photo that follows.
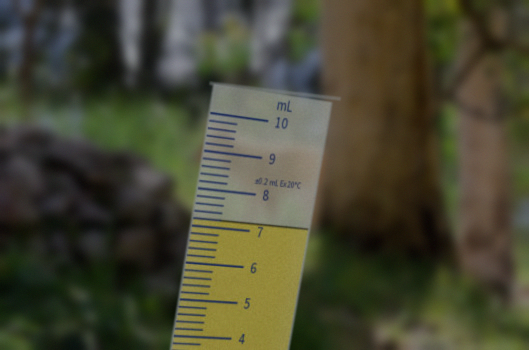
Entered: 7.2 mL
